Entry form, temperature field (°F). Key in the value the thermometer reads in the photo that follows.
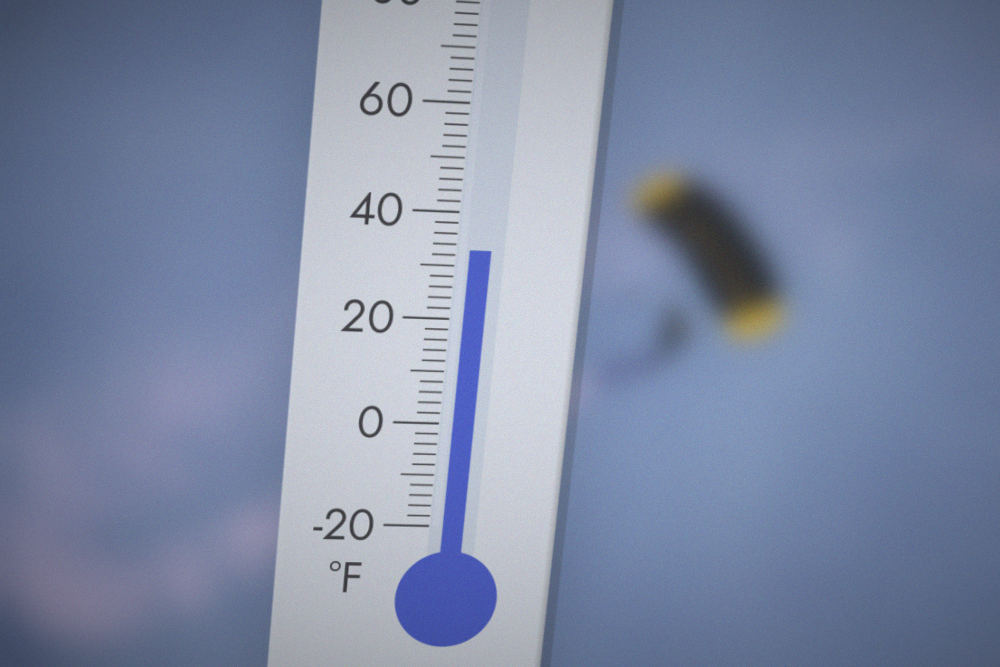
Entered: 33 °F
